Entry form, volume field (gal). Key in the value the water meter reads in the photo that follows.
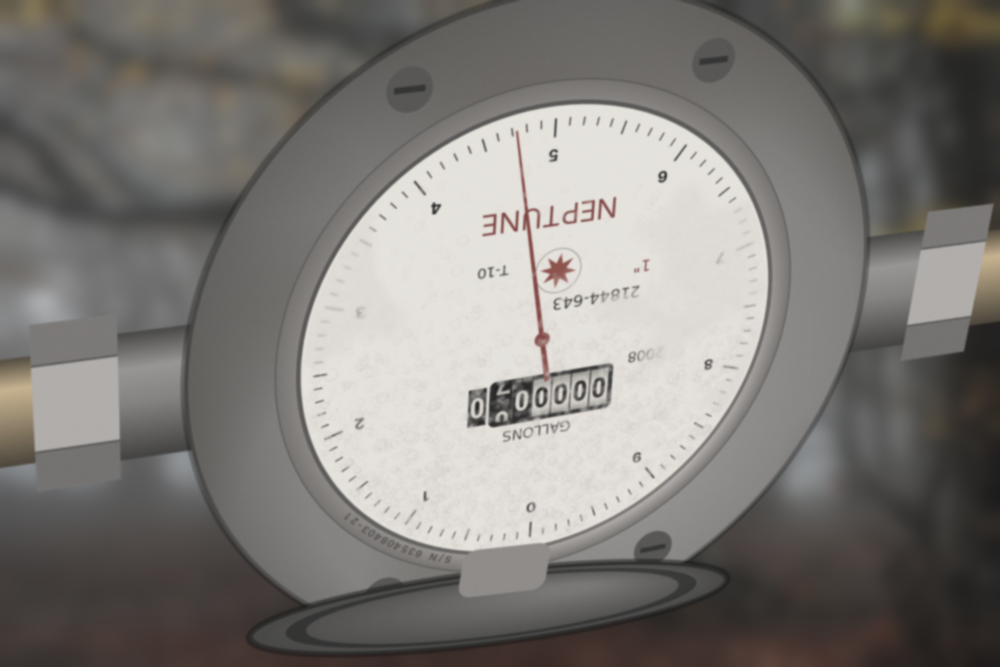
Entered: 64.7 gal
